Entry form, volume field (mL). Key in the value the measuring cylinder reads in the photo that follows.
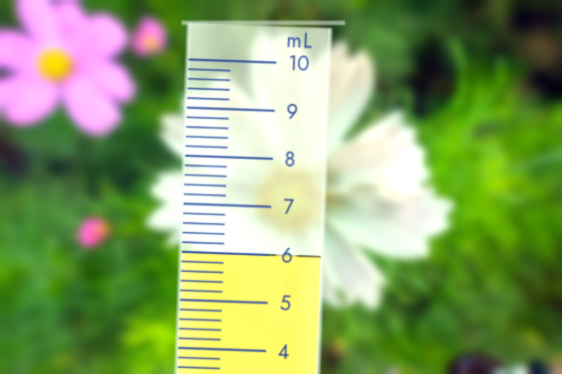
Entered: 6 mL
